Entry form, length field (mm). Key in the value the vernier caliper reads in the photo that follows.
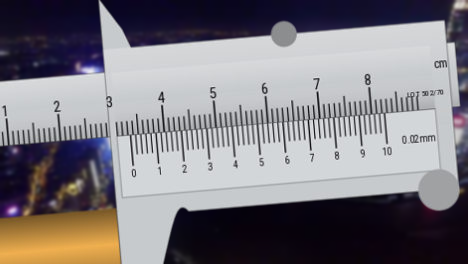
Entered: 33.5 mm
